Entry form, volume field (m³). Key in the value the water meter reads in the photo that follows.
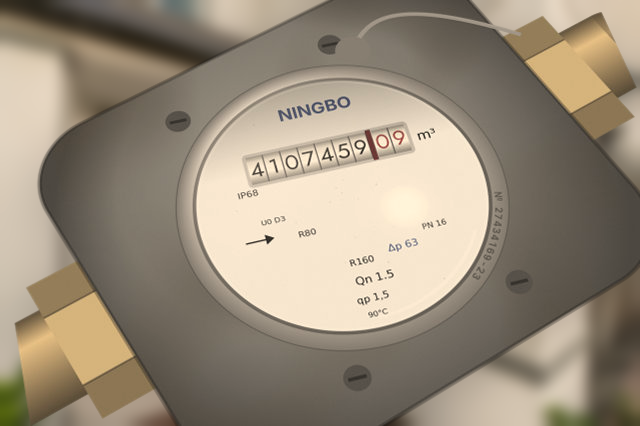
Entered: 4107459.09 m³
